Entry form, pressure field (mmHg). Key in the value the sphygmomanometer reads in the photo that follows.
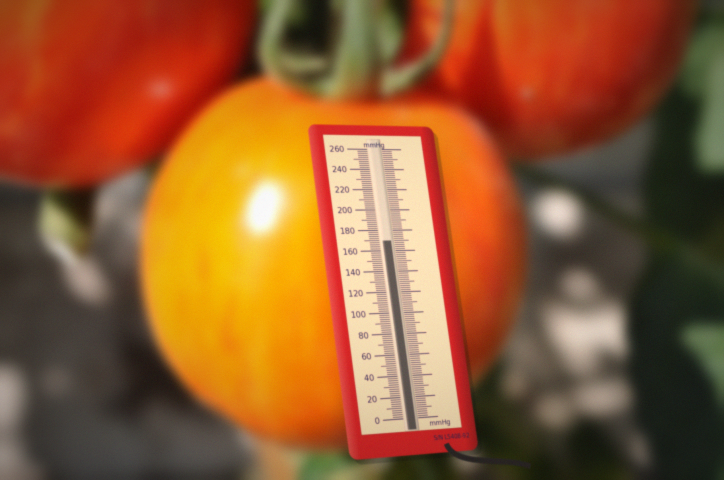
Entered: 170 mmHg
